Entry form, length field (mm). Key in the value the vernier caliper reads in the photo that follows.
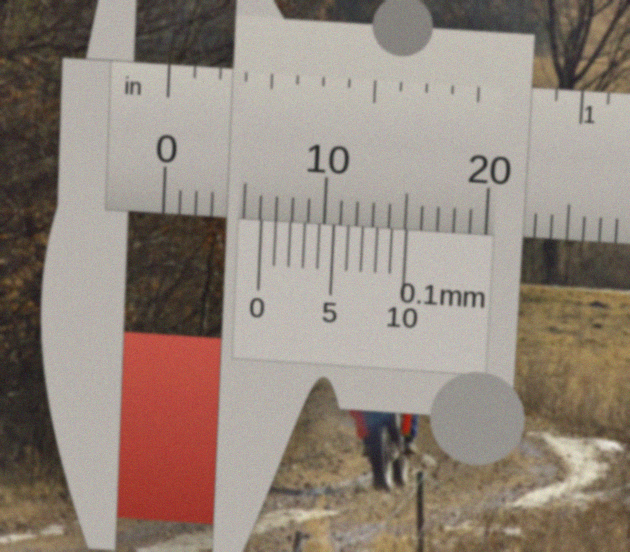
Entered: 6.1 mm
